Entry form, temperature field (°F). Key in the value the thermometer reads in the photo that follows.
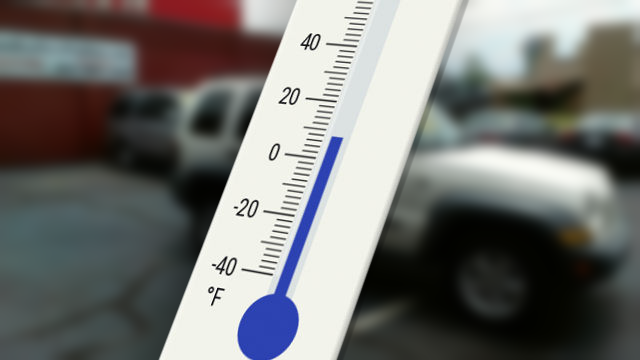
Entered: 8 °F
